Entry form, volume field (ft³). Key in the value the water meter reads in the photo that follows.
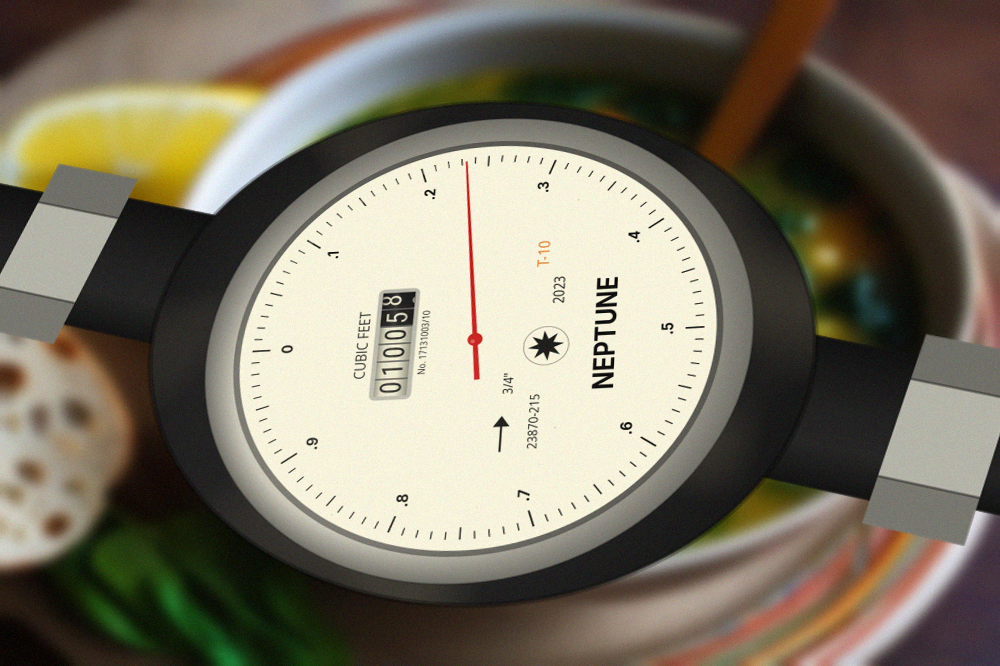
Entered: 10058.23 ft³
